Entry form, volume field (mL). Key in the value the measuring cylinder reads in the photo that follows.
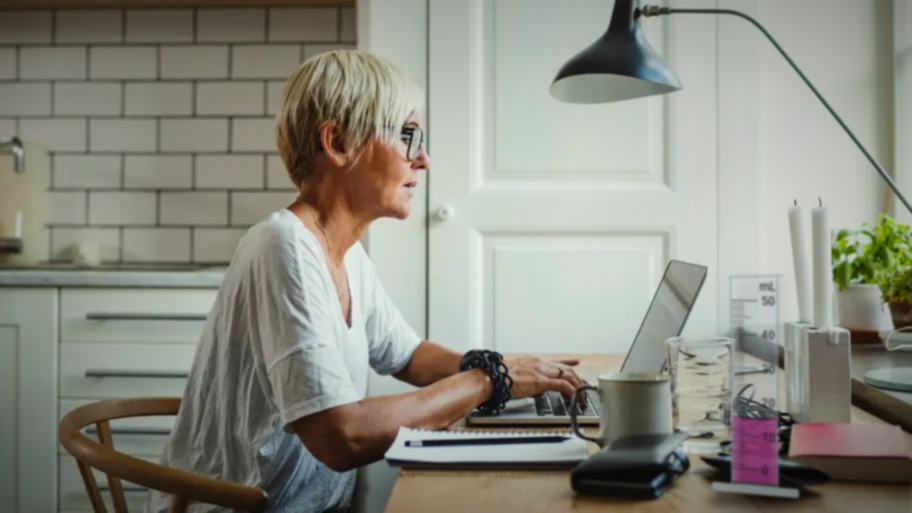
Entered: 15 mL
